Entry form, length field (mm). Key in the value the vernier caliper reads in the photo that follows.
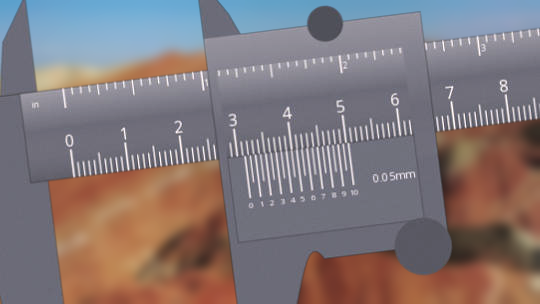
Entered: 31.4 mm
